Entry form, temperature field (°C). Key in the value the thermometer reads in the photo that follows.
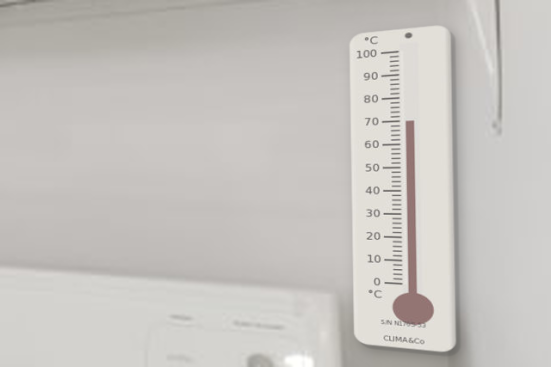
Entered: 70 °C
